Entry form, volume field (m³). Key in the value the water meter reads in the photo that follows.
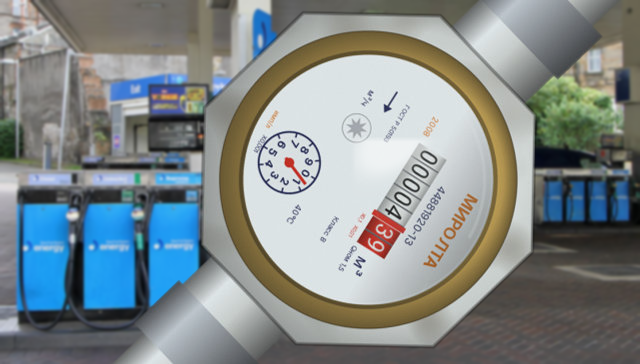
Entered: 4.390 m³
